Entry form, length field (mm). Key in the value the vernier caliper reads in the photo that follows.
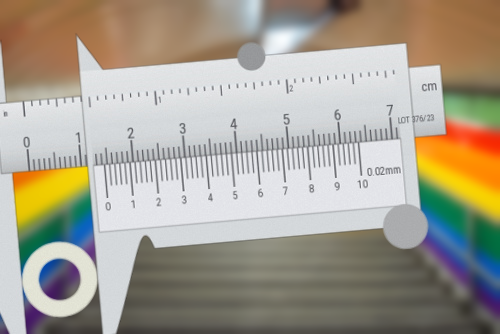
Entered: 14.5 mm
